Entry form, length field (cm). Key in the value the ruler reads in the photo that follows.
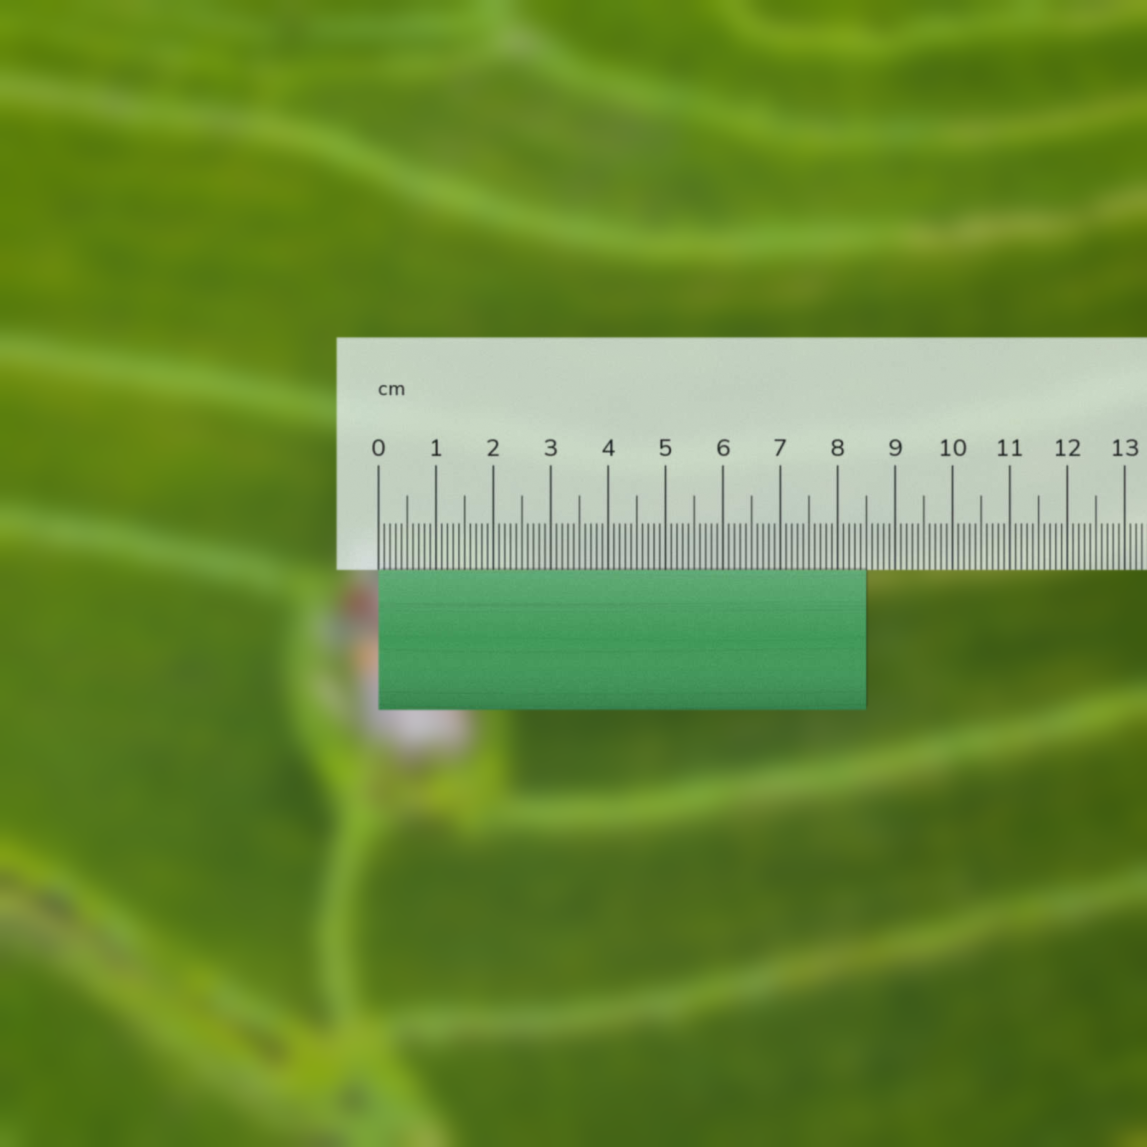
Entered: 8.5 cm
